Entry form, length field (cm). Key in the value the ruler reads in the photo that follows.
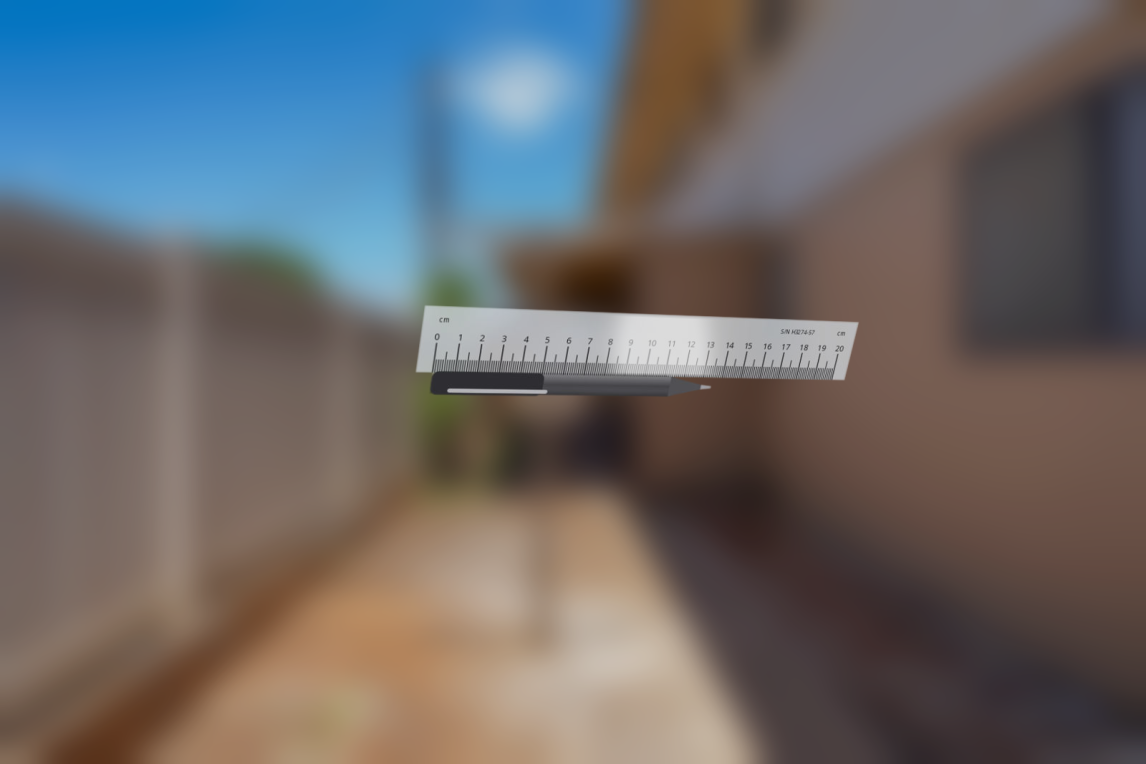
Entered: 13.5 cm
